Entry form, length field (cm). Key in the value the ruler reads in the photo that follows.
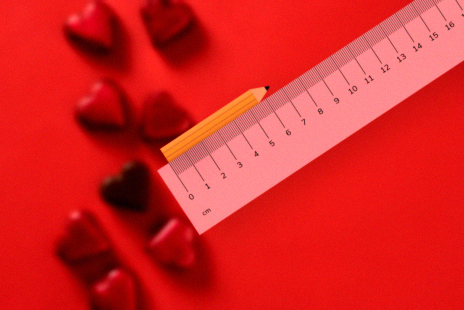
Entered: 6.5 cm
